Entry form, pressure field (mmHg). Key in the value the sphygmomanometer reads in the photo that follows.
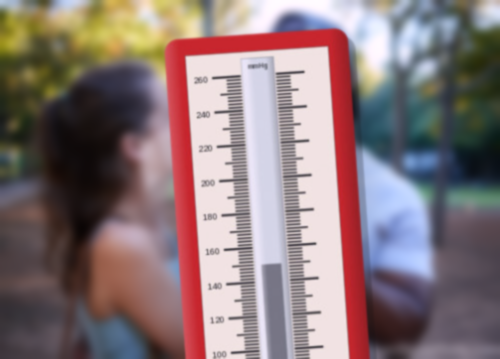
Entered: 150 mmHg
